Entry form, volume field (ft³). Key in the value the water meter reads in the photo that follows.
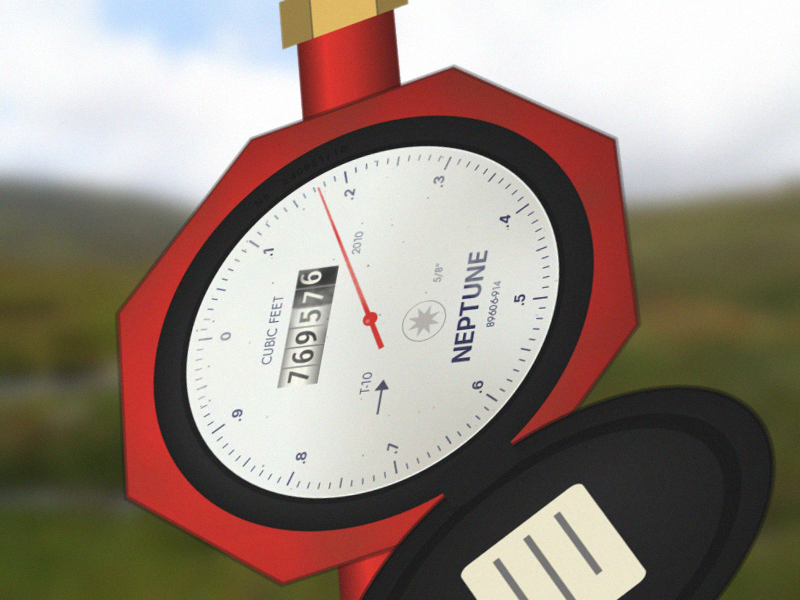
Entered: 769576.17 ft³
